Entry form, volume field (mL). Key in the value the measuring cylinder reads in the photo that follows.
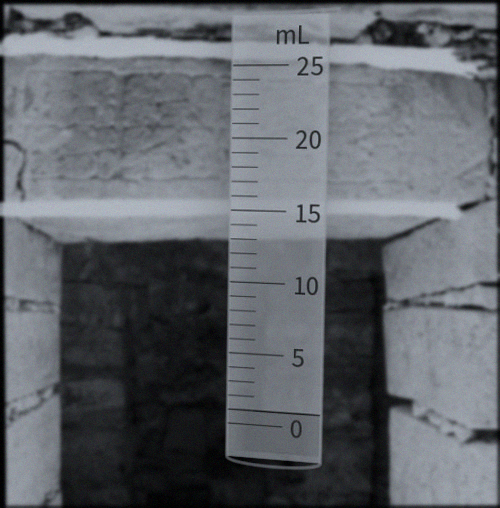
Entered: 1 mL
